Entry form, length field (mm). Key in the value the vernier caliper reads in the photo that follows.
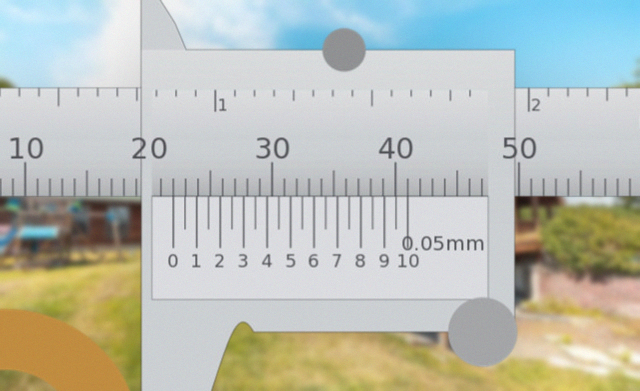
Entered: 22.0 mm
